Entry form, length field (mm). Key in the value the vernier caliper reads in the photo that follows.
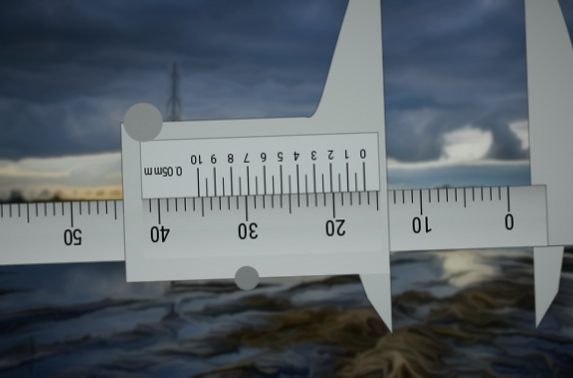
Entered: 16.4 mm
